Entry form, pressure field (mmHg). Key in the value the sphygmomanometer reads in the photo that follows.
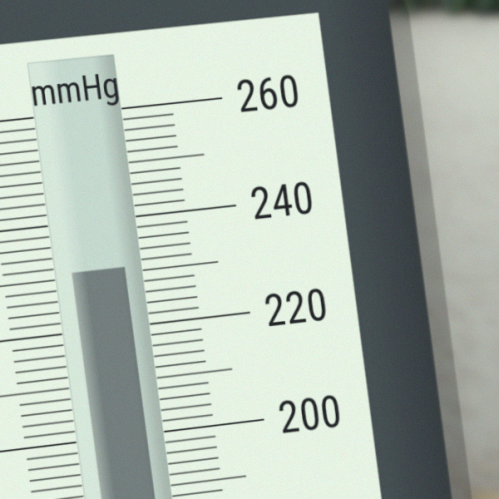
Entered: 231 mmHg
